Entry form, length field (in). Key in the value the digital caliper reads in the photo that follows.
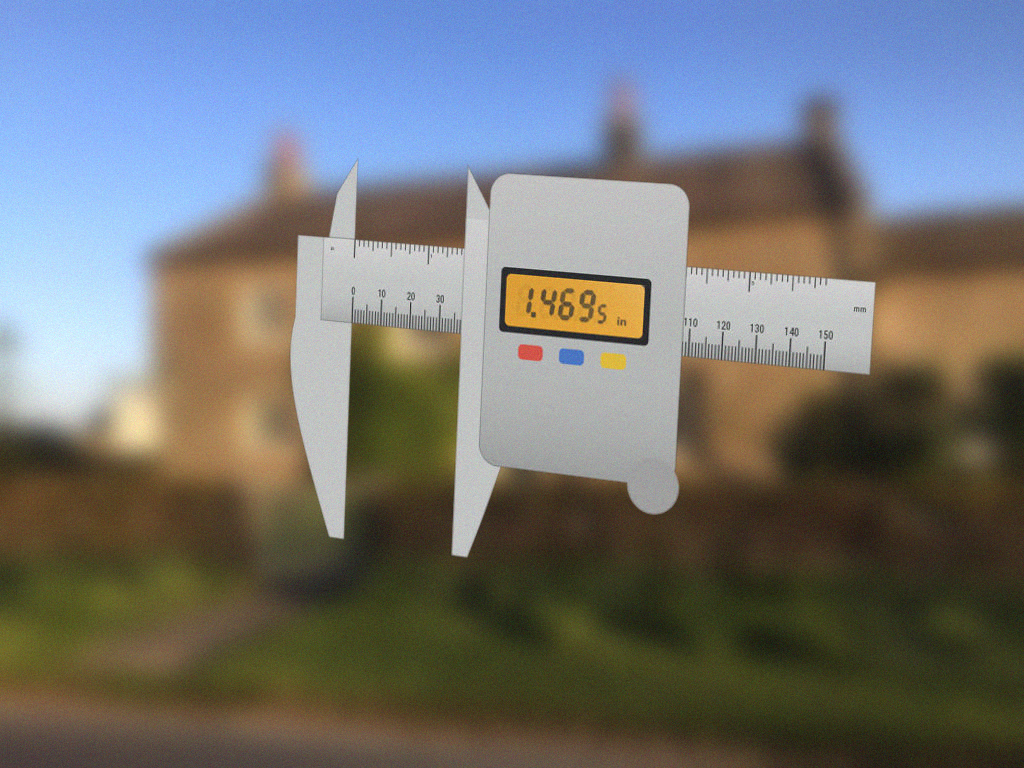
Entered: 1.4695 in
